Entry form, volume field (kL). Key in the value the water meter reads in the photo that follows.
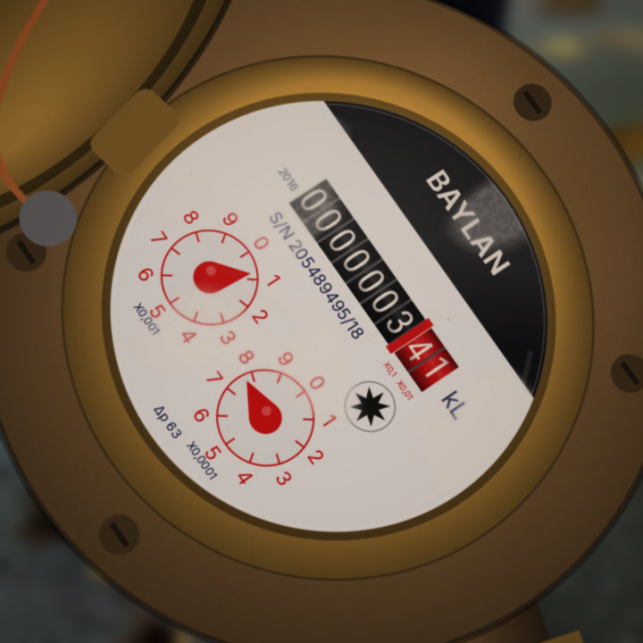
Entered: 3.4107 kL
